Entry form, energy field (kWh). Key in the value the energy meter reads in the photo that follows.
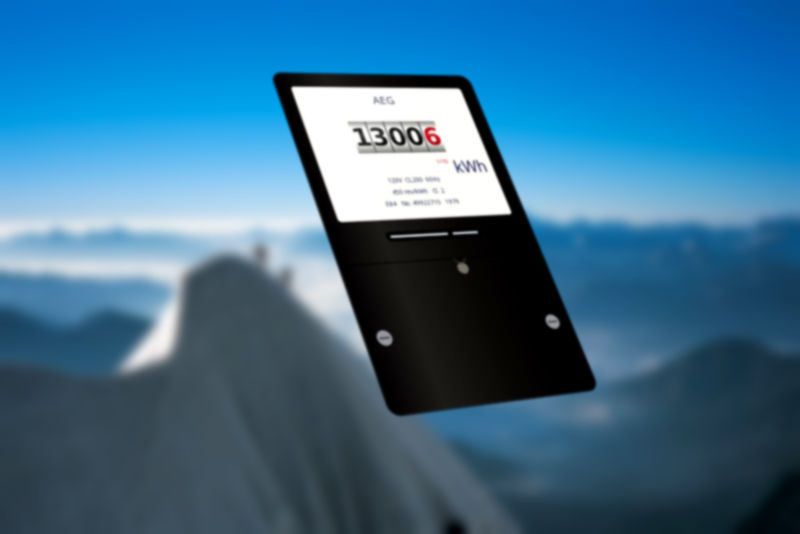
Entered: 1300.6 kWh
